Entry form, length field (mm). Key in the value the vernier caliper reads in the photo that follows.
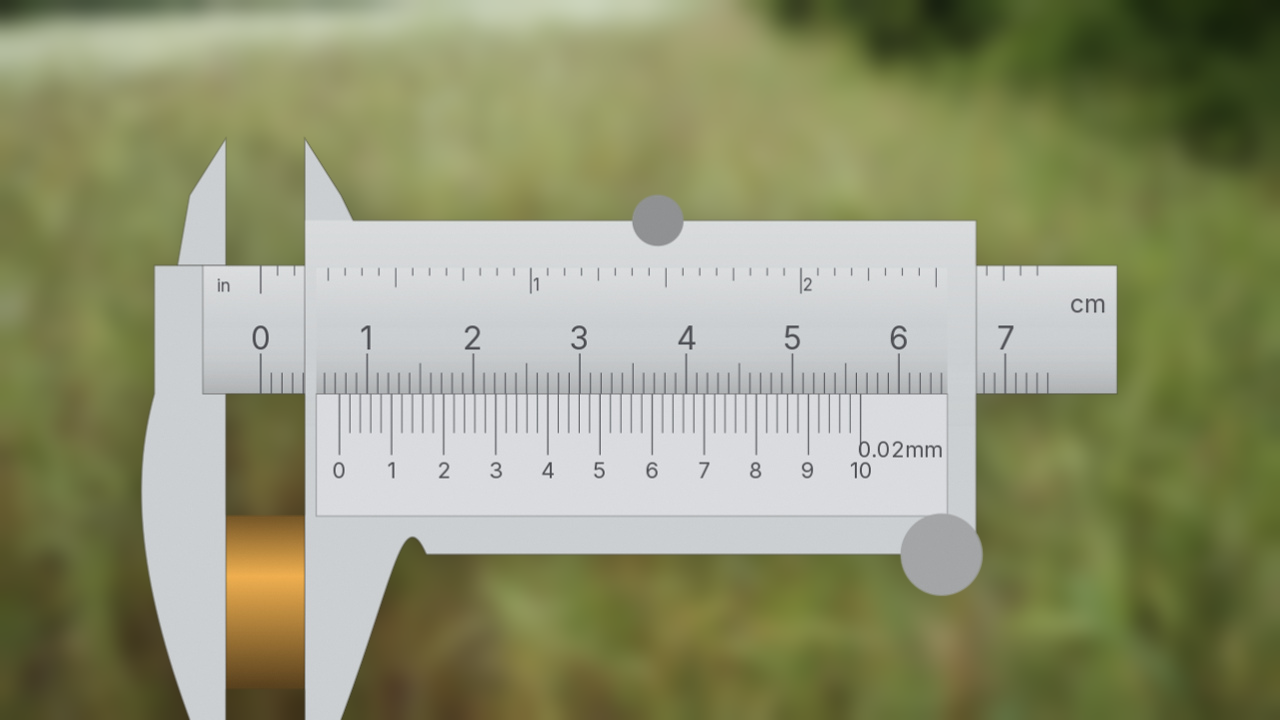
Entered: 7.4 mm
